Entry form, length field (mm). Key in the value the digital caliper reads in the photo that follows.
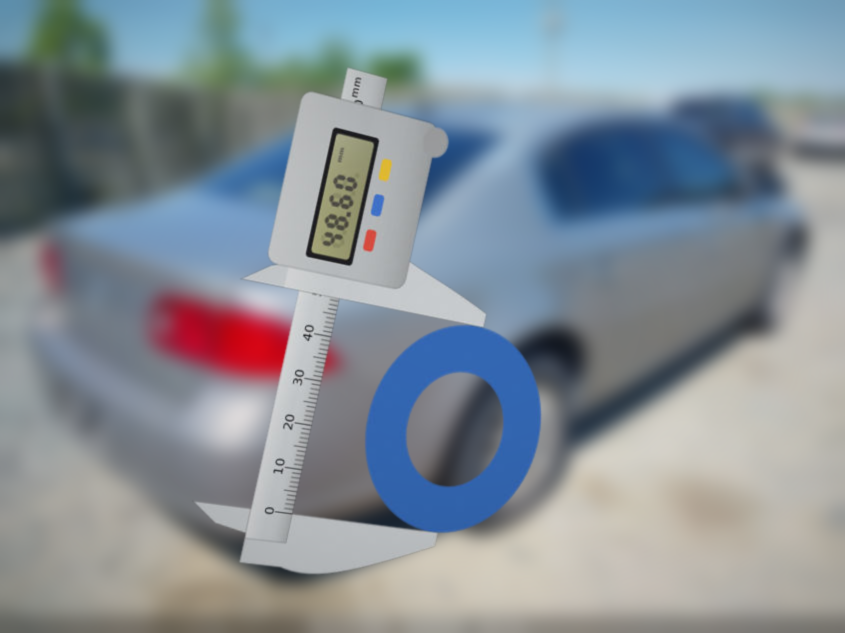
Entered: 48.60 mm
